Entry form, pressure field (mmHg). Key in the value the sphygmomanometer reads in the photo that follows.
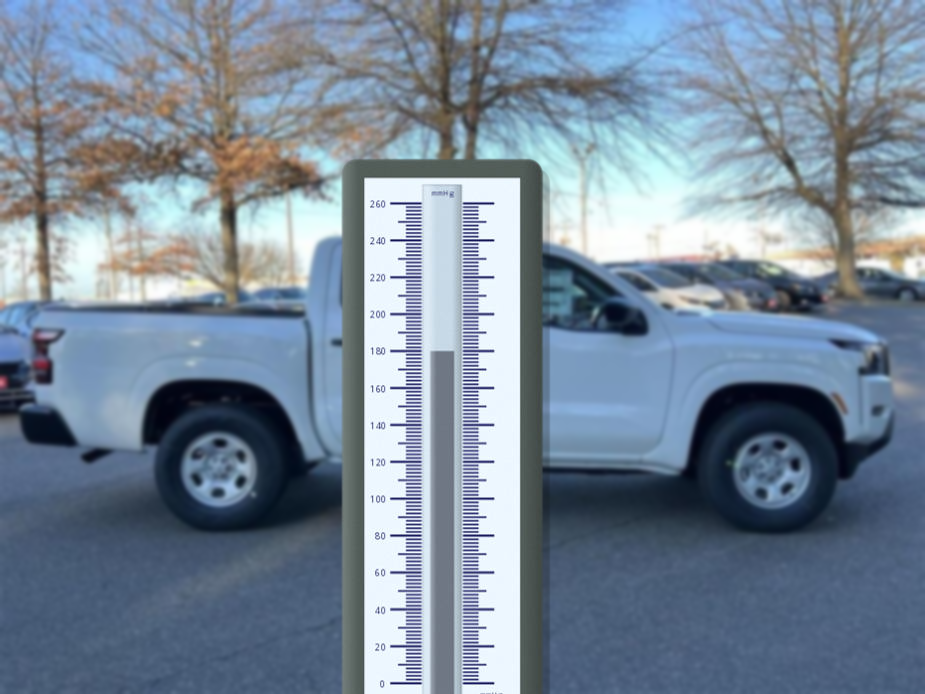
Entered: 180 mmHg
